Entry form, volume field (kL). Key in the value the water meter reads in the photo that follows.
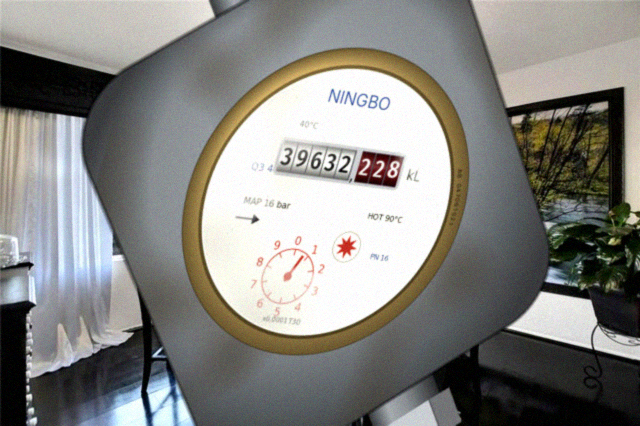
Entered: 39632.2280 kL
